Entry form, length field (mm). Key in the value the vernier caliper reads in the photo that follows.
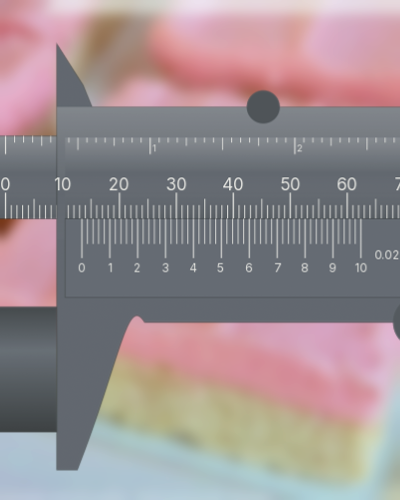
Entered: 13.4 mm
